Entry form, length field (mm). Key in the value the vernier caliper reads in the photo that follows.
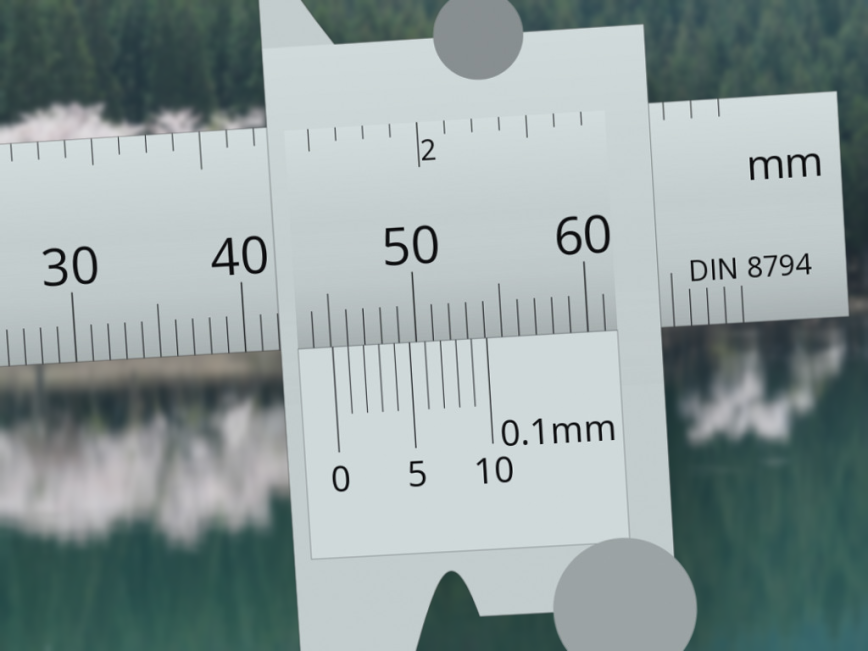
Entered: 45.1 mm
